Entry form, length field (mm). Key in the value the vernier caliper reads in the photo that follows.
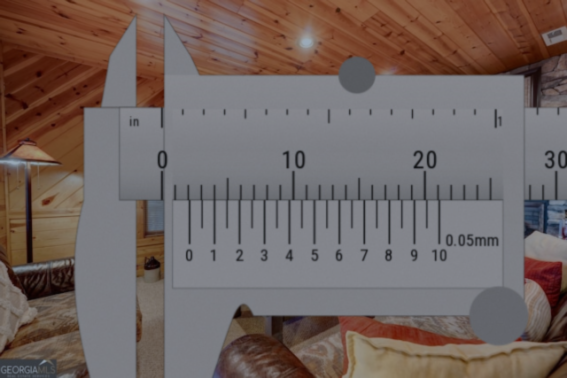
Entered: 2.1 mm
